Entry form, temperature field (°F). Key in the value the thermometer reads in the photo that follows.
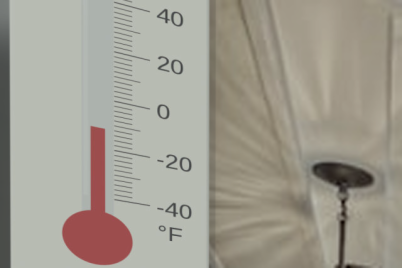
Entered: -12 °F
